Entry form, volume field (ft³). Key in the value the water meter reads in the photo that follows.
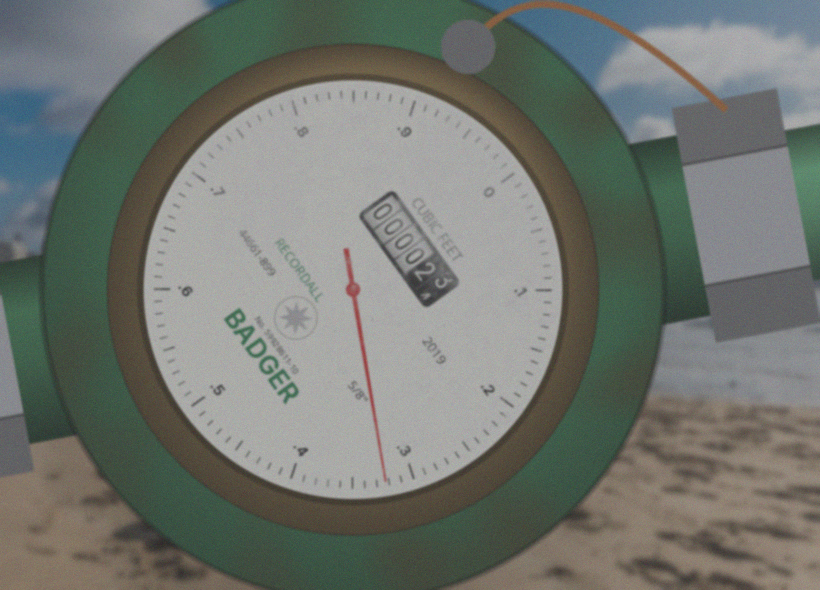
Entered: 23.32 ft³
